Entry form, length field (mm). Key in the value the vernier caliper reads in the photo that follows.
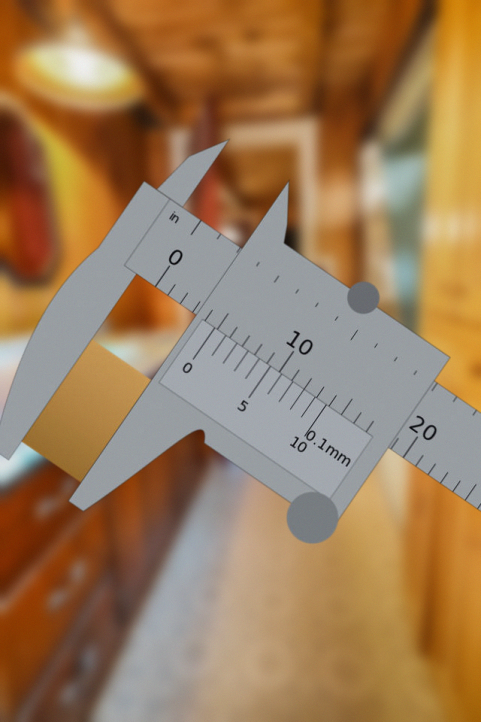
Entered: 4.8 mm
